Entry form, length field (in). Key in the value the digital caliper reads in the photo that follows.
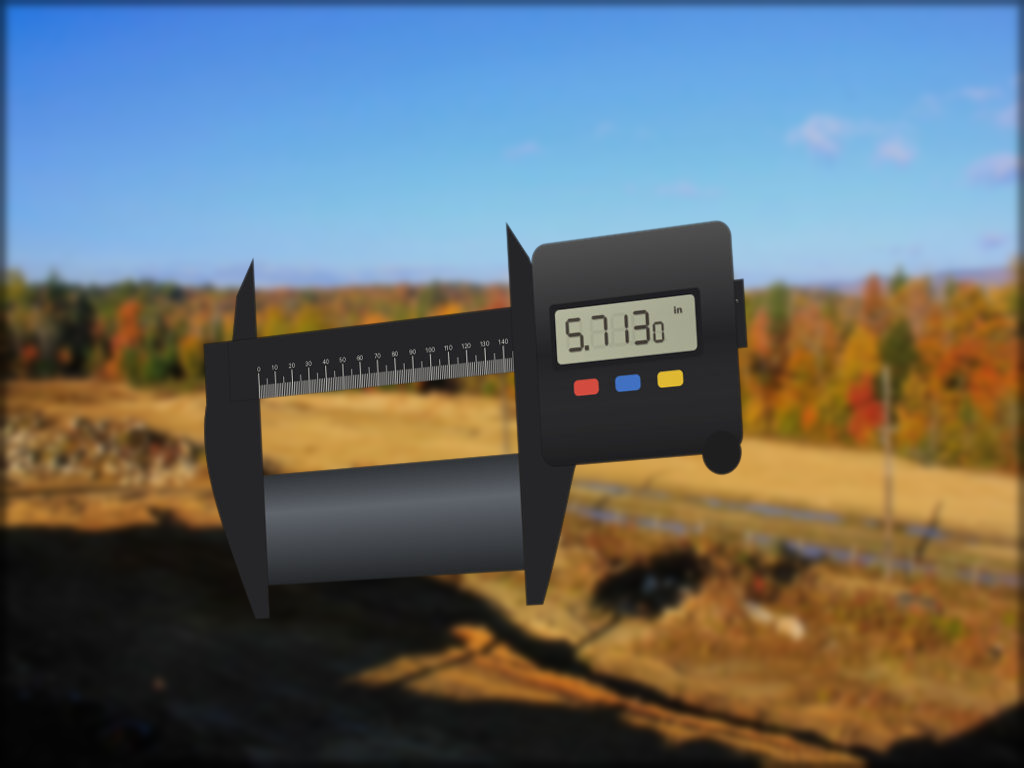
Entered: 5.7130 in
